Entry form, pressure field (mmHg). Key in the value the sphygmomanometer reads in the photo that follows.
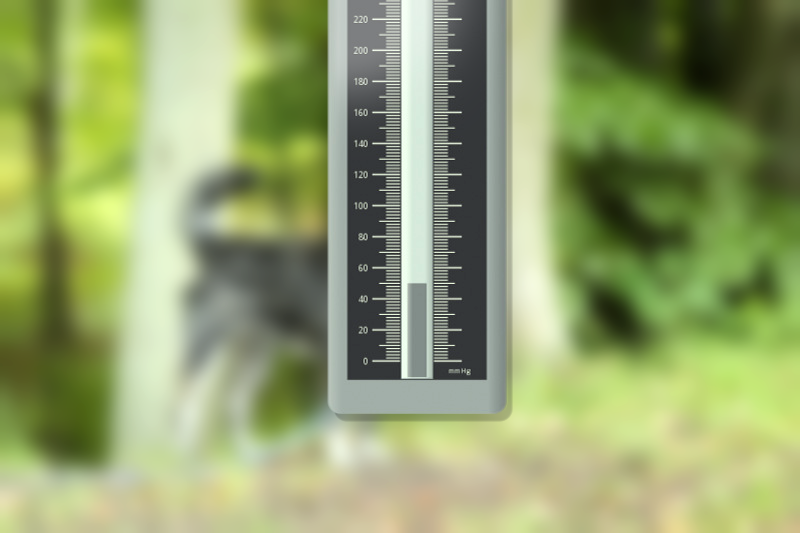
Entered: 50 mmHg
